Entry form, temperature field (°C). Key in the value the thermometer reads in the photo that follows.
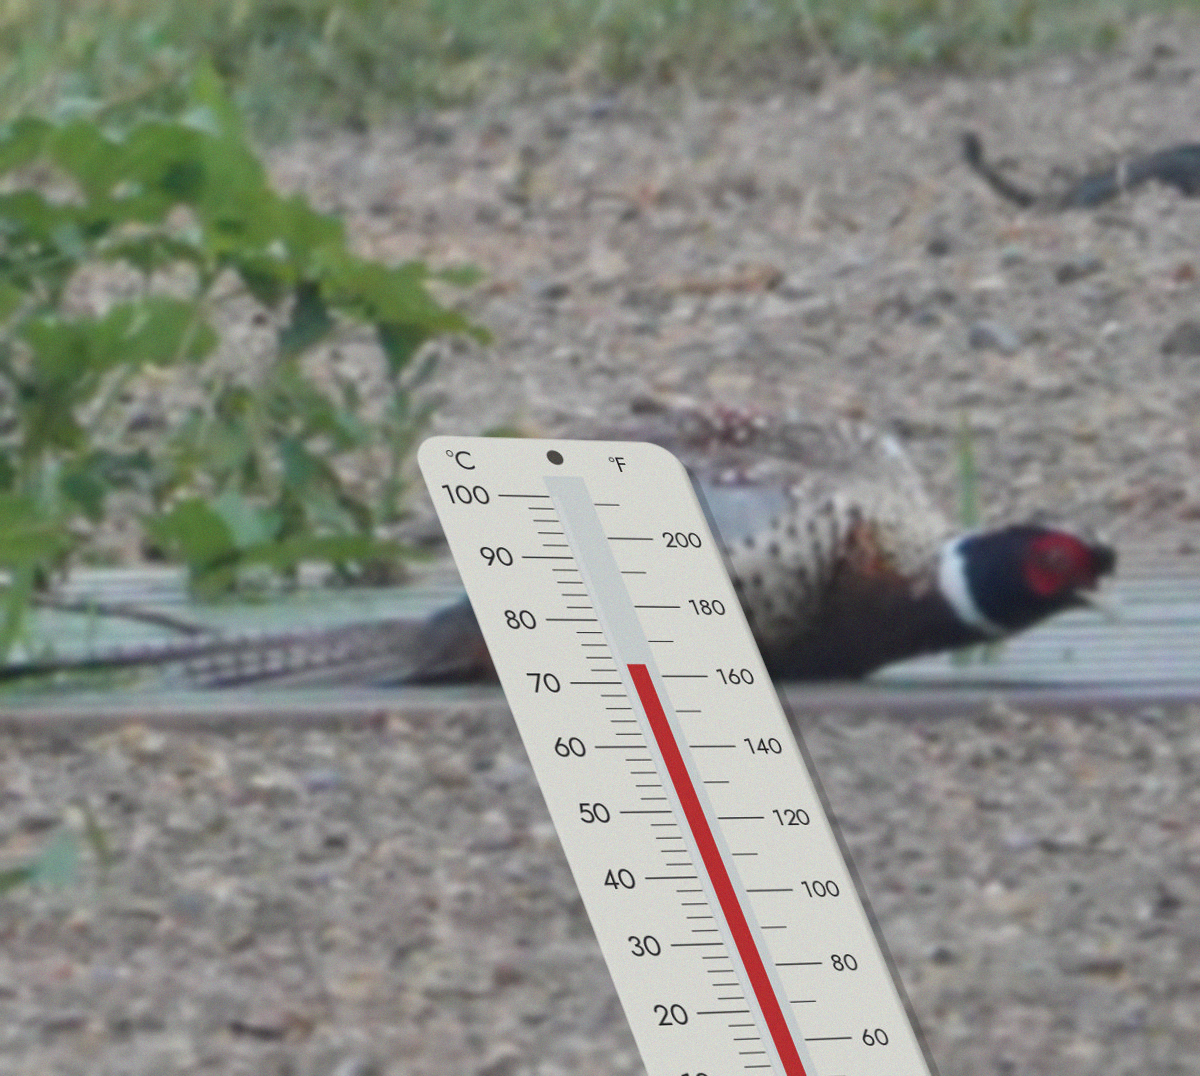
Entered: 73 °C
